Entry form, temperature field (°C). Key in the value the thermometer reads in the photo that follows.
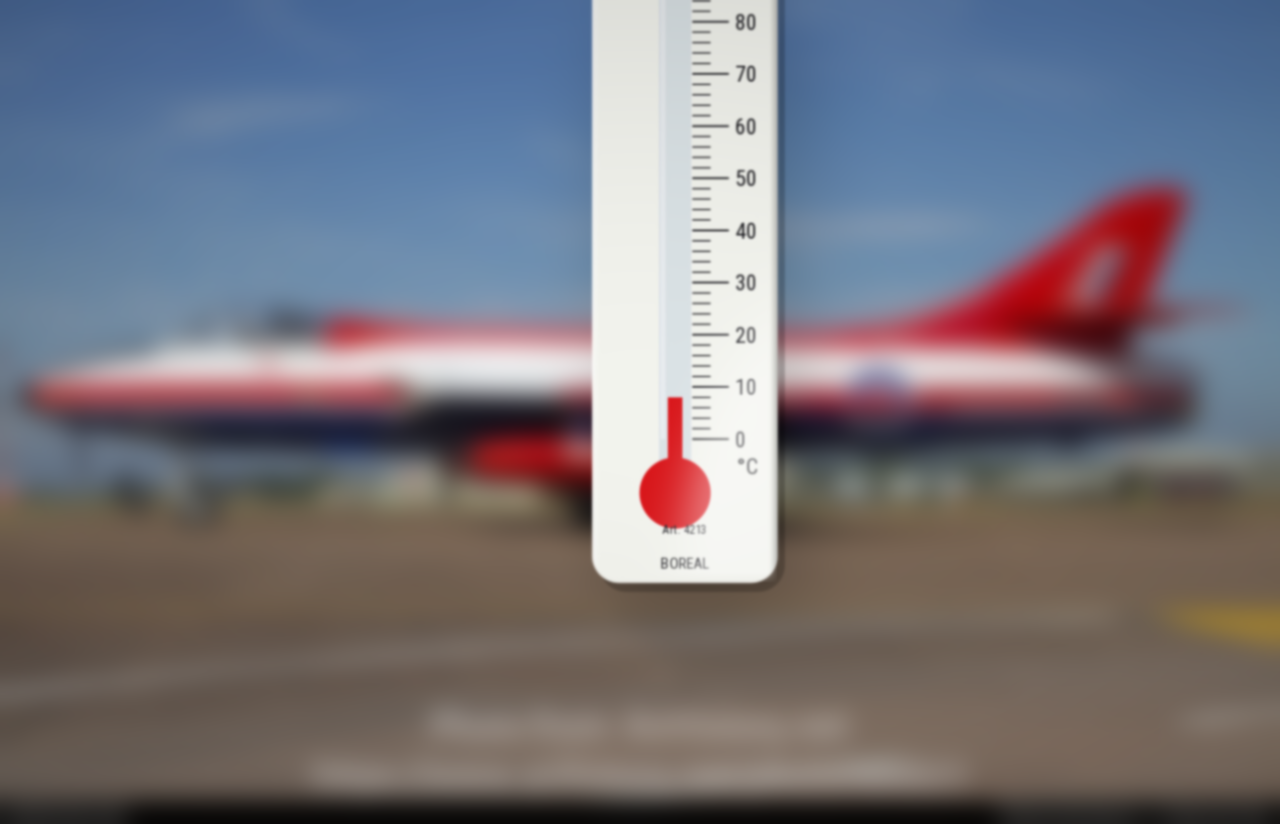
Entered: 8 °C
